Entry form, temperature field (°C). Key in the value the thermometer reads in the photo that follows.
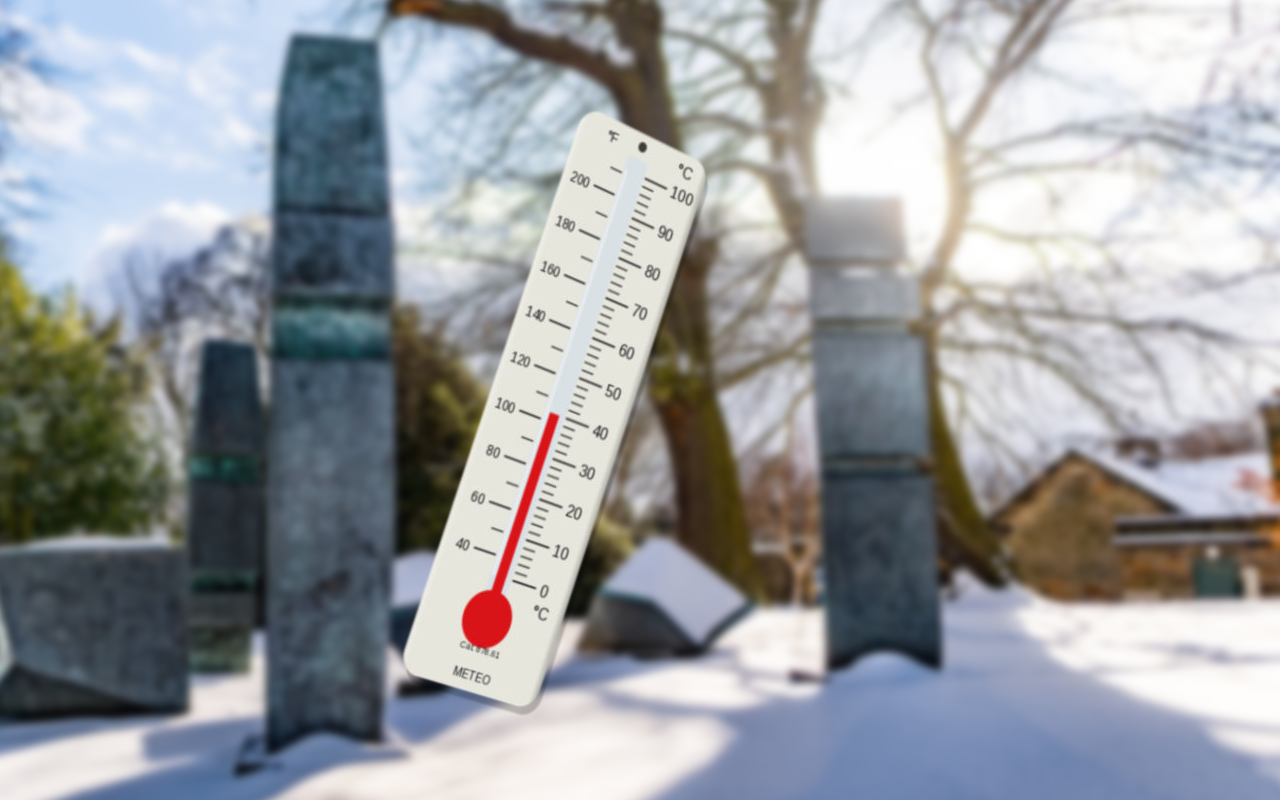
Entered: 40 °C
